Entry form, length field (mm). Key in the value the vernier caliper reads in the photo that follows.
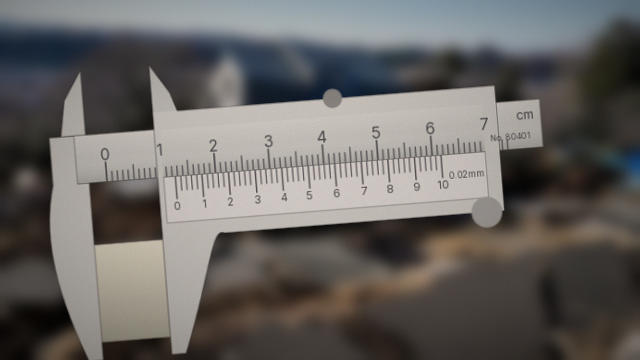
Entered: 12.6 mm
